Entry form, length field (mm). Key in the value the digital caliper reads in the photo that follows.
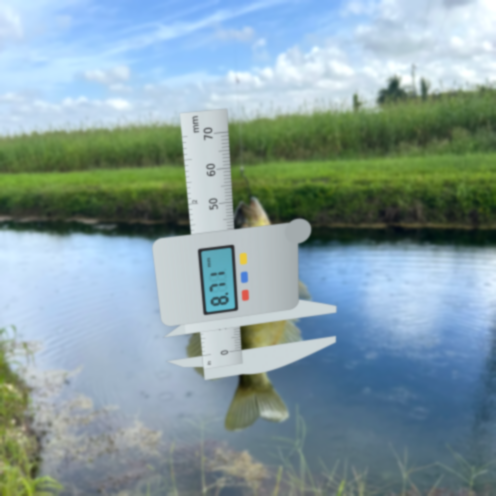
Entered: 8.71 mm
